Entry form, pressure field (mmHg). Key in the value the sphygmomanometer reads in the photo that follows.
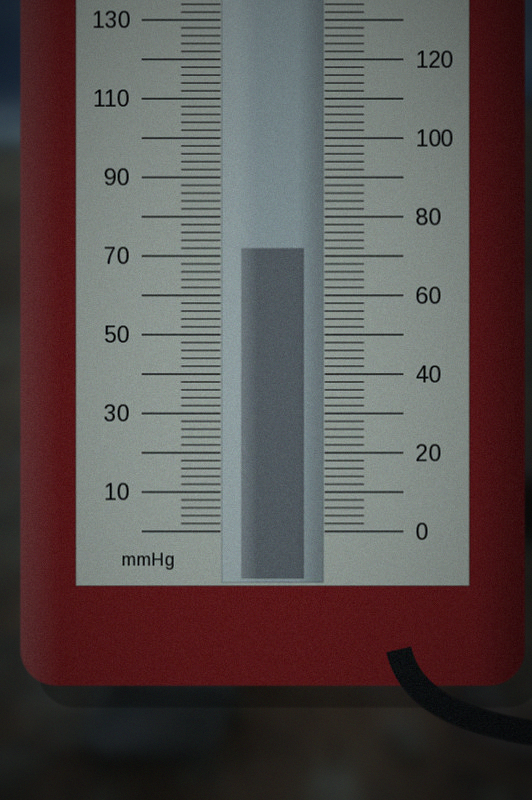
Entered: 72 mmHg
